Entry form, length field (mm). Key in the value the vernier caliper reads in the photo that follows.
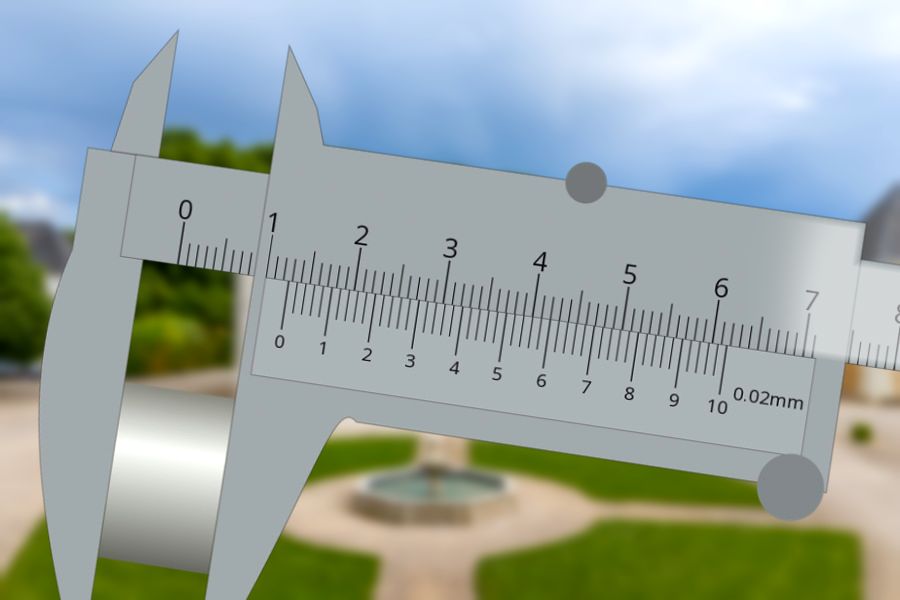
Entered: 12.6 mm
